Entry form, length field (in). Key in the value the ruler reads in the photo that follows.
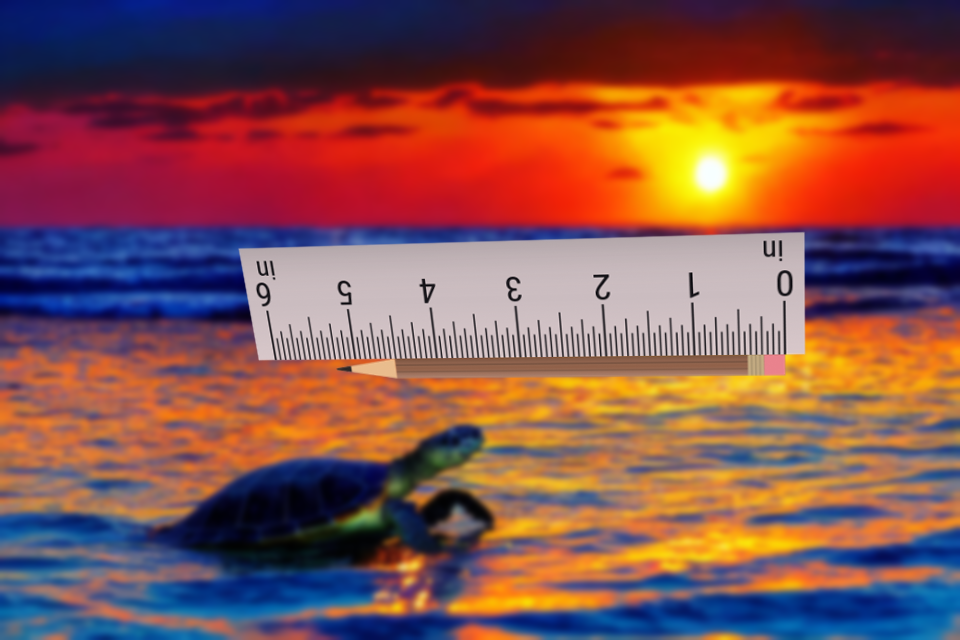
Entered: 5.25 in
